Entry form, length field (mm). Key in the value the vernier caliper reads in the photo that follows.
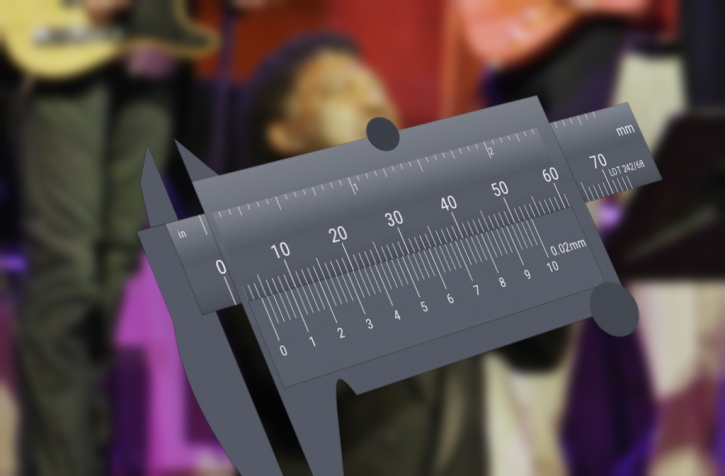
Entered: 4.2 mm
